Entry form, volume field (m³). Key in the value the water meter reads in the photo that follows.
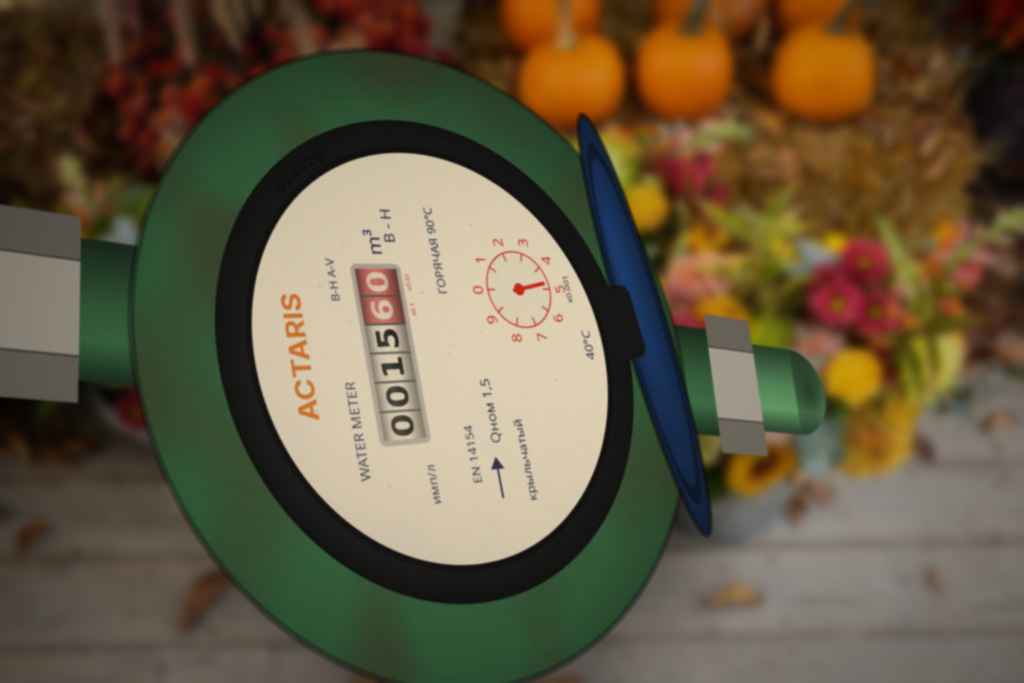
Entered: 15.604 m³
